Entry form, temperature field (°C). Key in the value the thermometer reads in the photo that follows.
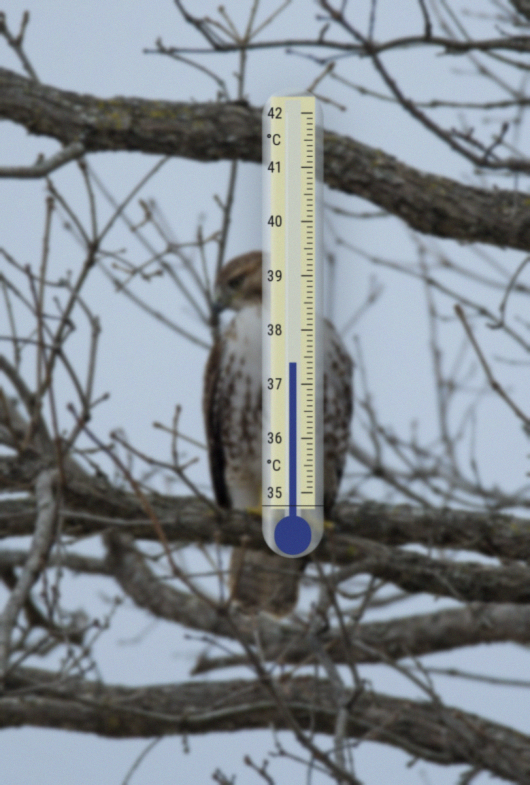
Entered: 37.4 °C
